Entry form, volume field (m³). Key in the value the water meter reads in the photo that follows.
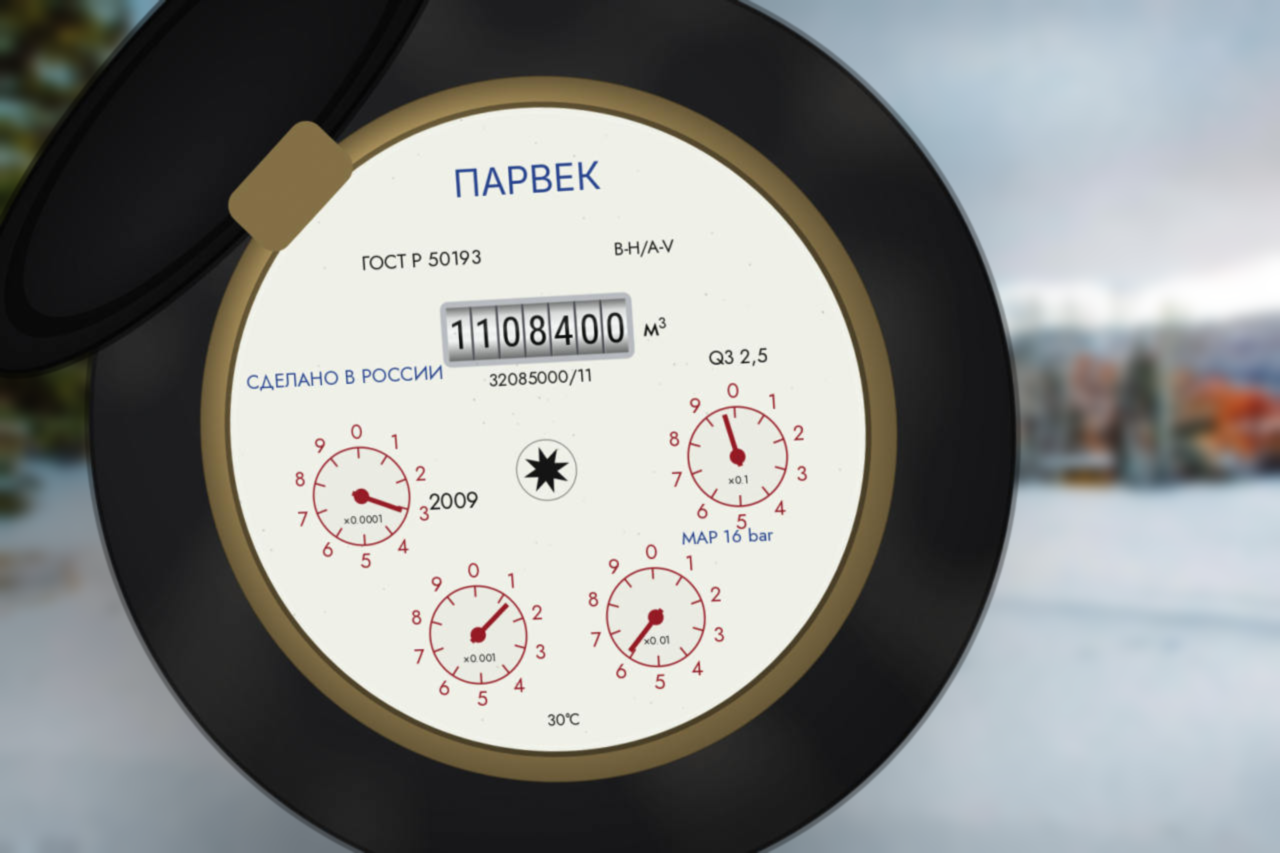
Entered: 1108399.9613 m³
